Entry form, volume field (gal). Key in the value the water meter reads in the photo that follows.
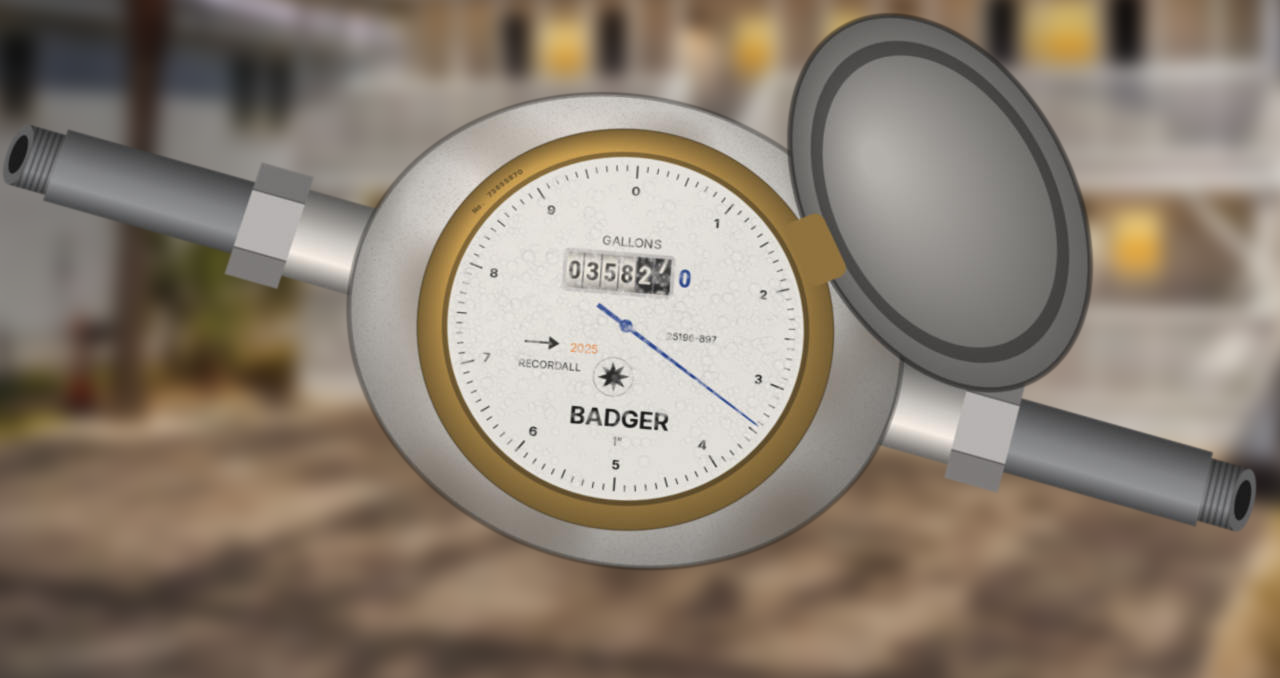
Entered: 358273.4 gal
